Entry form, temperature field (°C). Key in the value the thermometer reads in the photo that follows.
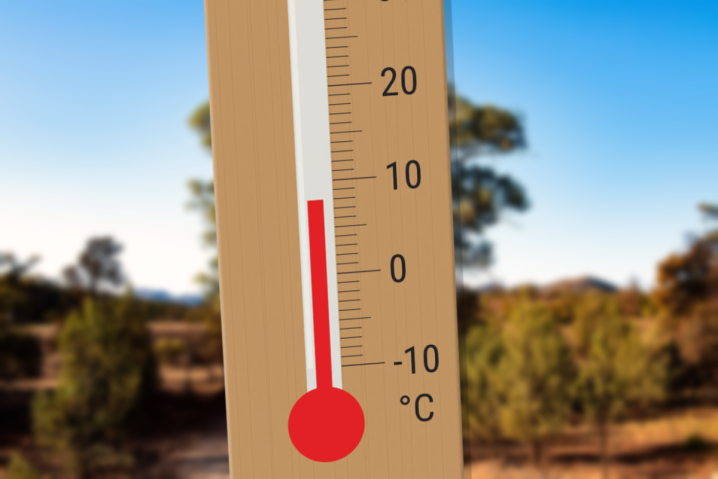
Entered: 8 °C
